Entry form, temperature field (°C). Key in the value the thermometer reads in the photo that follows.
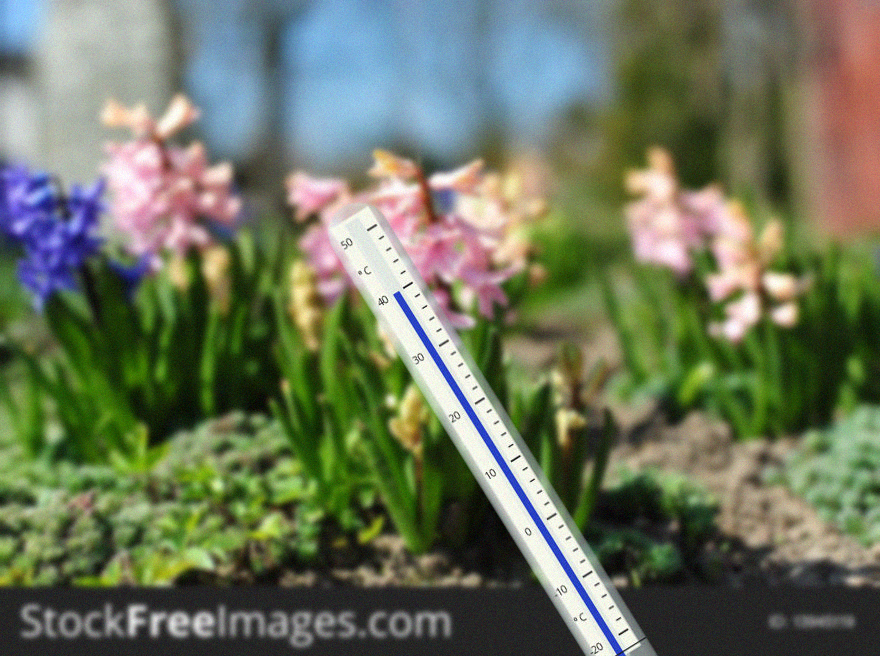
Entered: 40 °C
